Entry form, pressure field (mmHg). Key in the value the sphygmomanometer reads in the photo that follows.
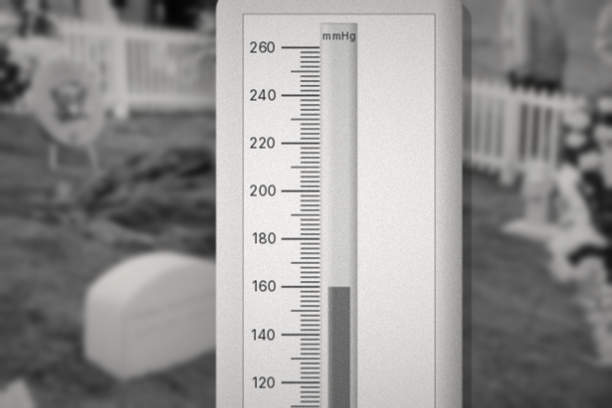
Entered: 160 mmHg
